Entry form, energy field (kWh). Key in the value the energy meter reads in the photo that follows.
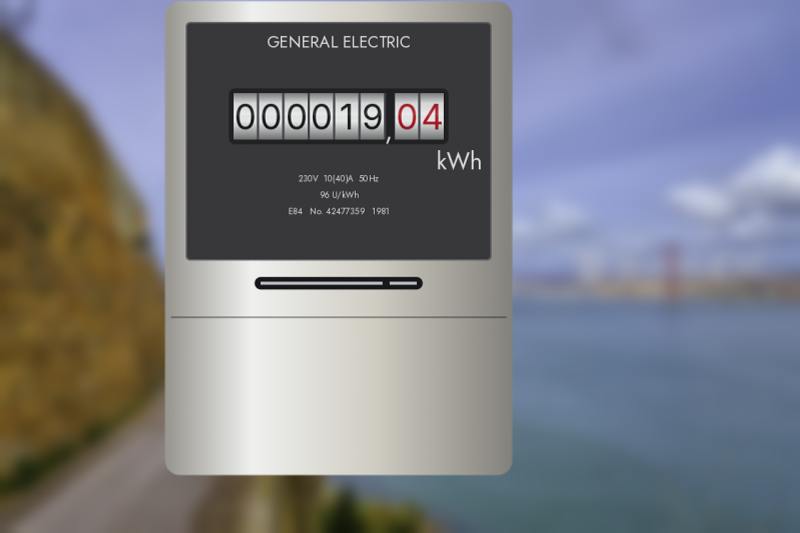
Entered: 19.04 kWh
